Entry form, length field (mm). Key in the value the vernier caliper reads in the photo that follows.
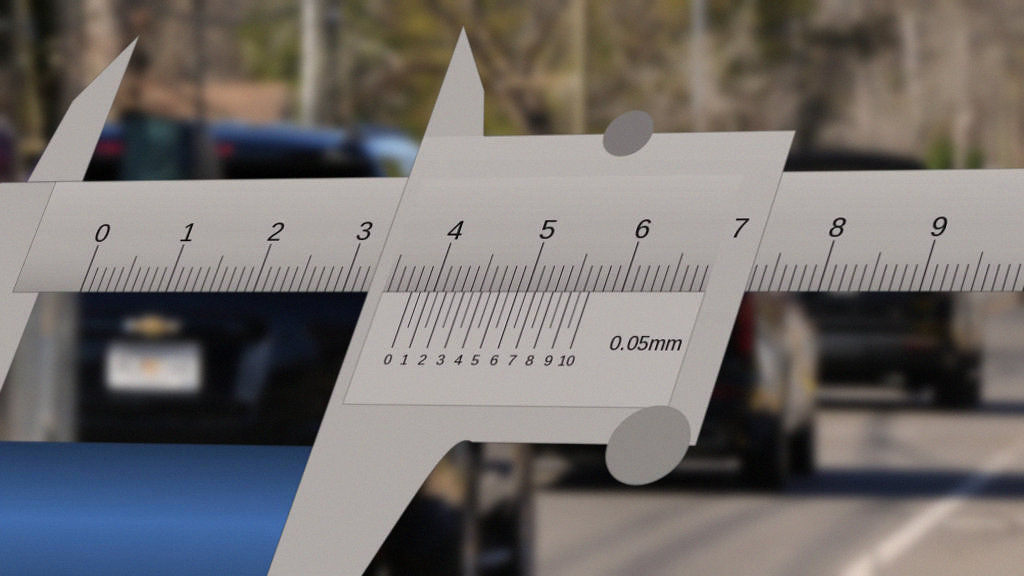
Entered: 37.6 mm
